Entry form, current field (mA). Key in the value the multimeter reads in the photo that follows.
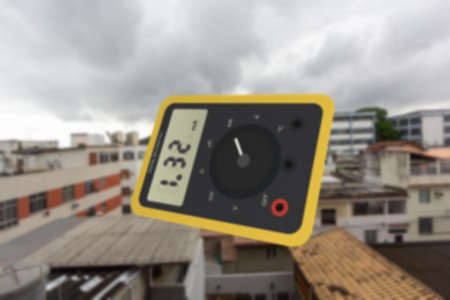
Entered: 1.32 mA
